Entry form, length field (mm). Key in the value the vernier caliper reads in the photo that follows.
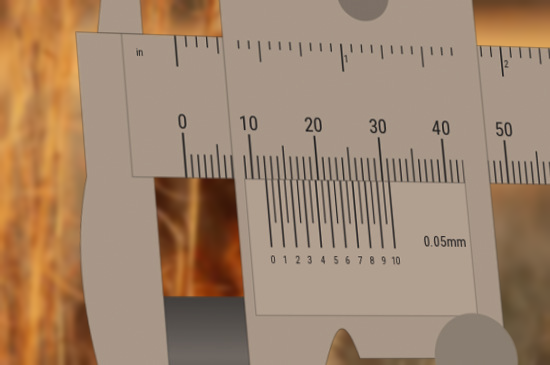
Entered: 12.0 mm
